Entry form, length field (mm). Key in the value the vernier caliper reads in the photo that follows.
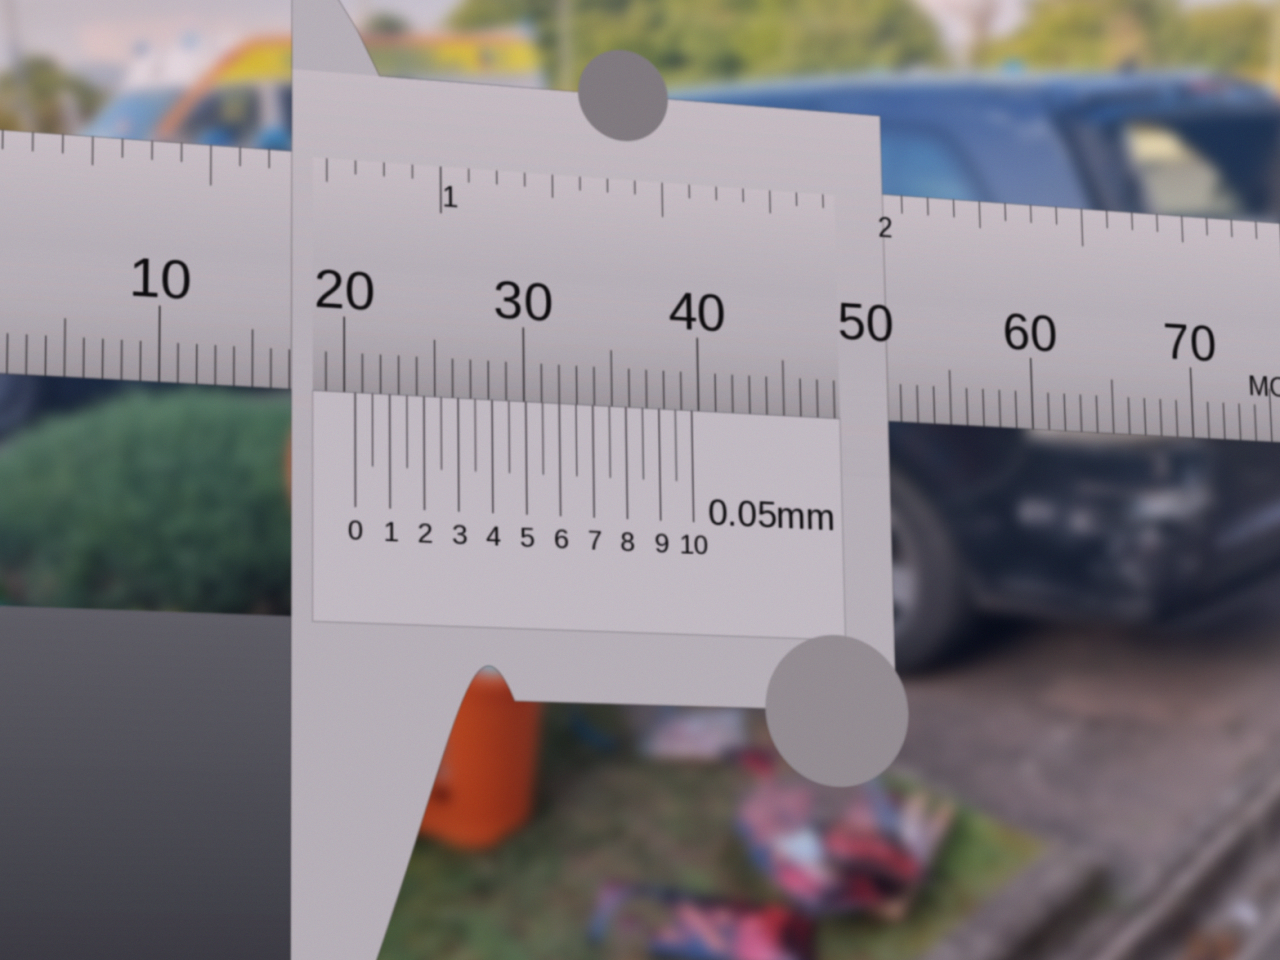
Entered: 20.6 mm
